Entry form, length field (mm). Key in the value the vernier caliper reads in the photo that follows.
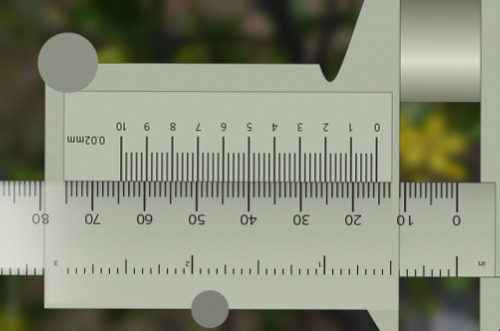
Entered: 15.5 mm
